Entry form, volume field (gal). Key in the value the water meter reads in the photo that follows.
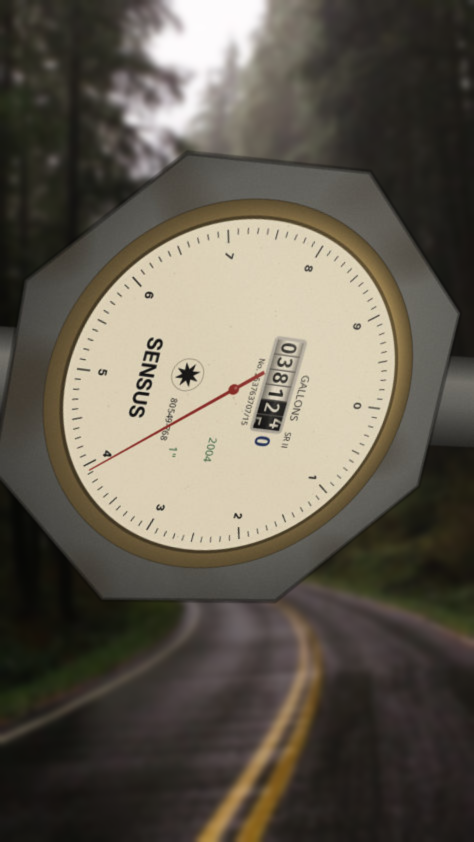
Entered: 381243.9 gal
